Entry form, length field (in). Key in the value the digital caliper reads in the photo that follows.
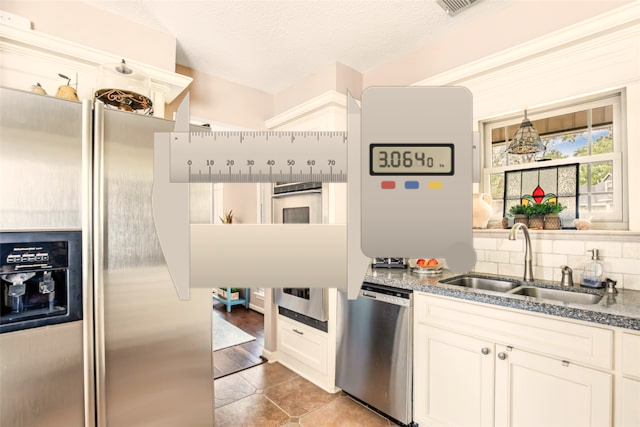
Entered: 3.0640 in
